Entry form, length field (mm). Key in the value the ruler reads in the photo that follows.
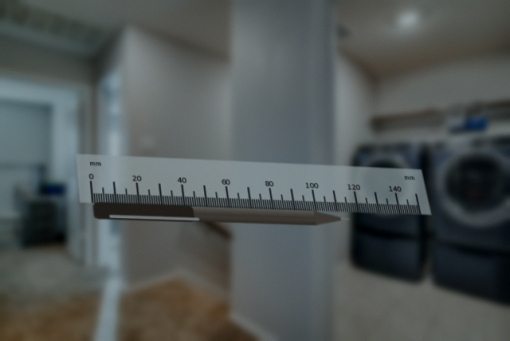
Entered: 115 mm
